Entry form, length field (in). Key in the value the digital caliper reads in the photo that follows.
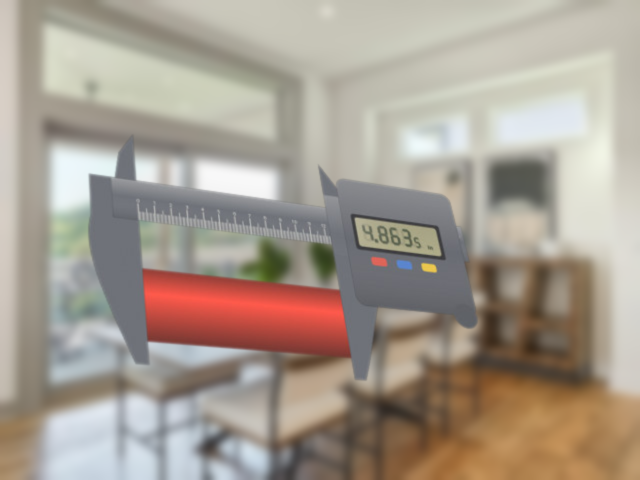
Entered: 4.8635 in
